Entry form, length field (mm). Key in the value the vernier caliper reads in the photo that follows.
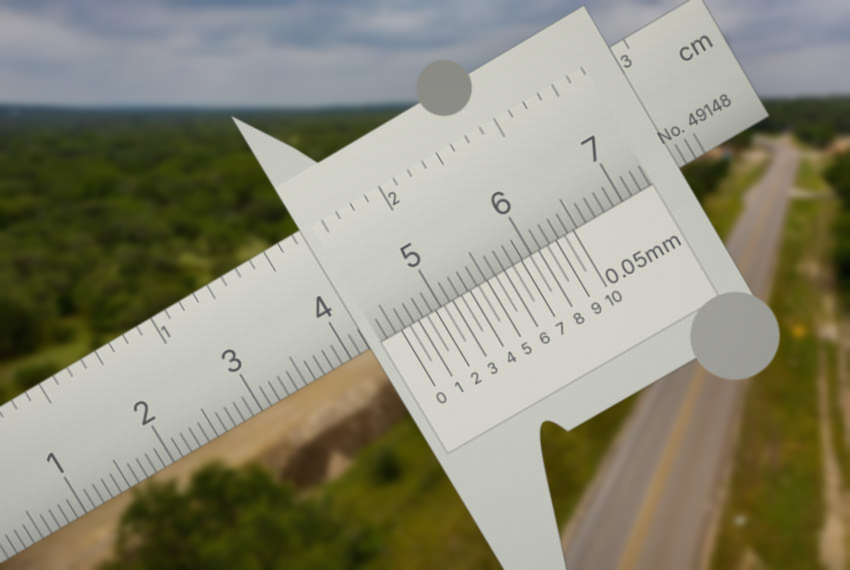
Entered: 45.6 mm
